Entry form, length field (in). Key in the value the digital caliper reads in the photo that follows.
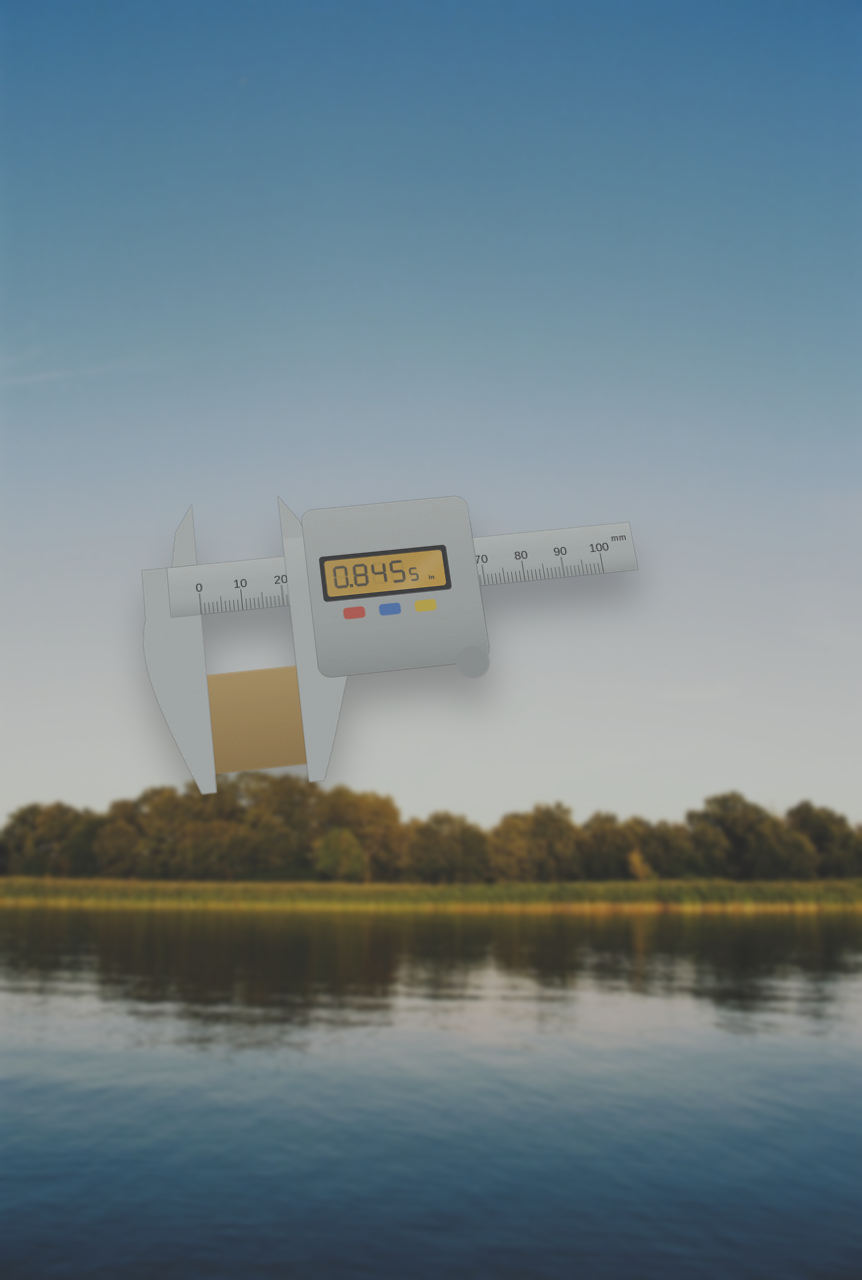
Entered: 0.8455 in
